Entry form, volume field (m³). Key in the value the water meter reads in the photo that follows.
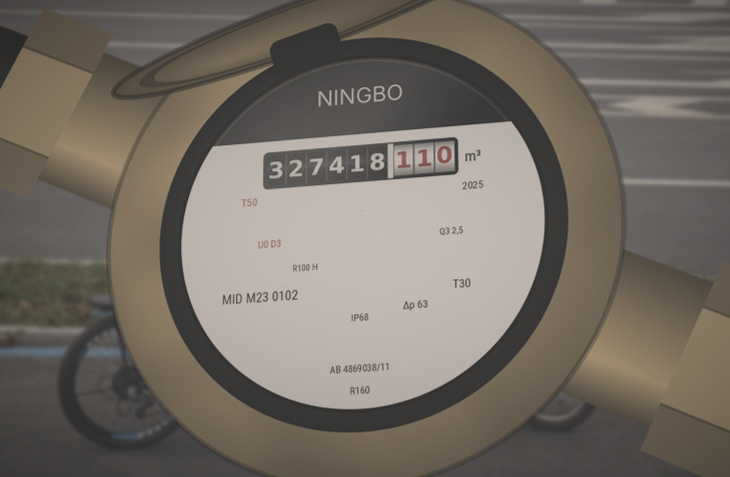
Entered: 327418.110 m³
